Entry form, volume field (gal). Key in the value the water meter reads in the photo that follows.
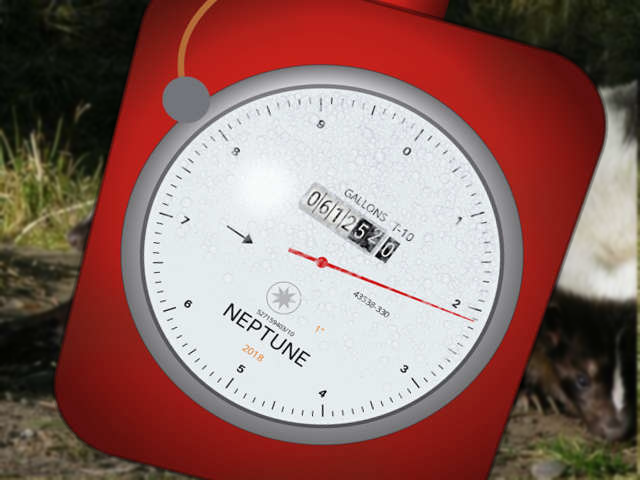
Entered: 612522.1 gal
